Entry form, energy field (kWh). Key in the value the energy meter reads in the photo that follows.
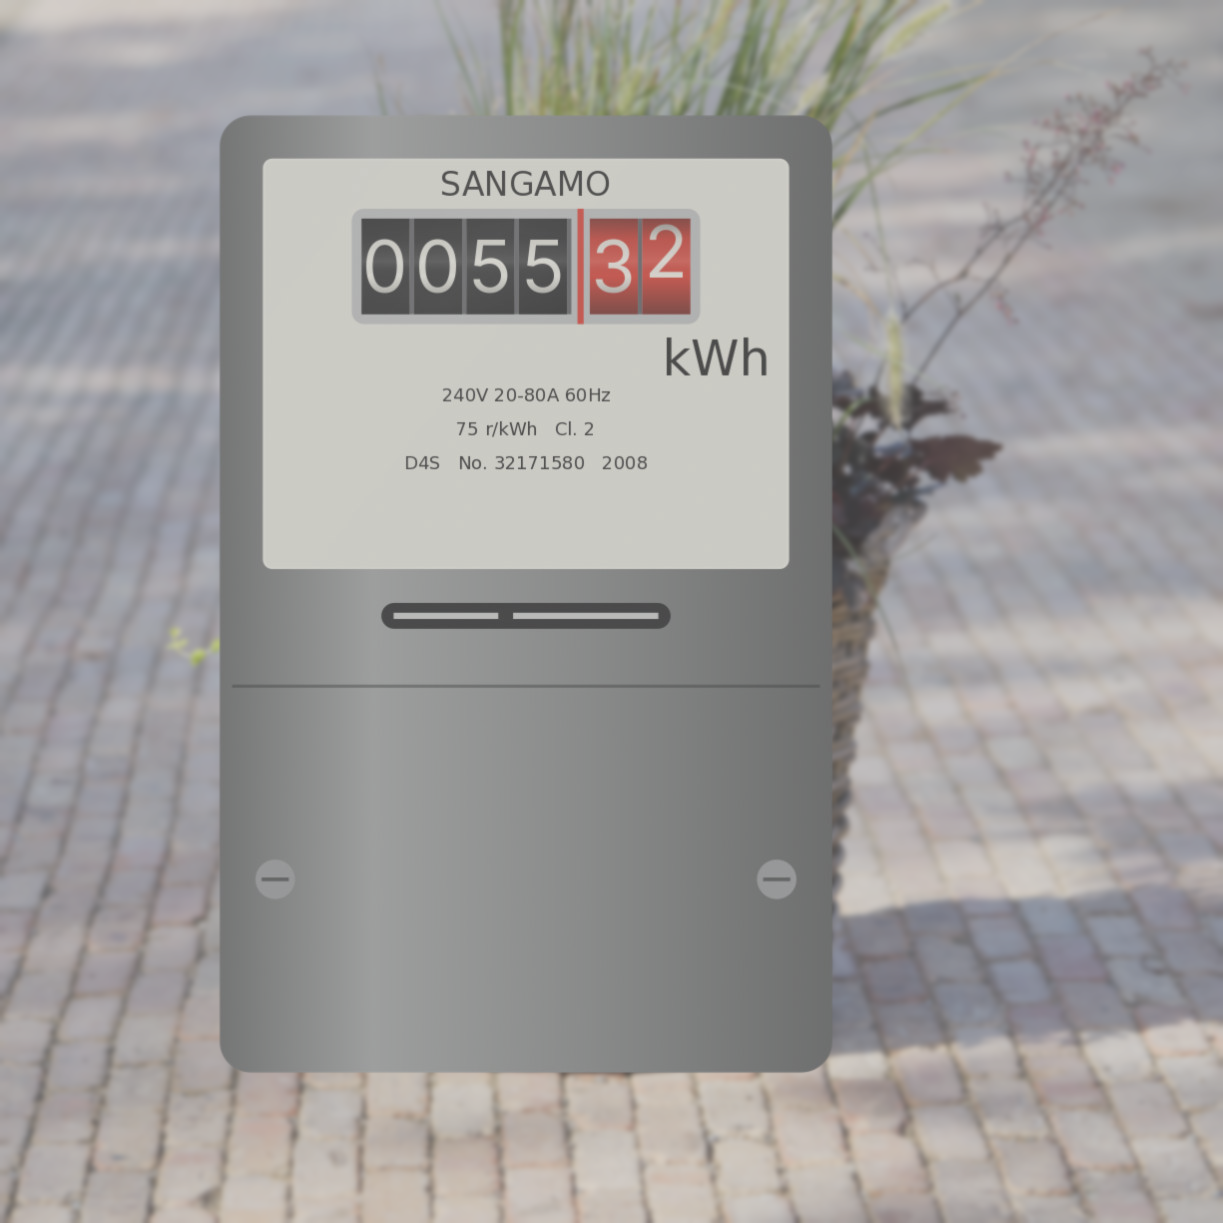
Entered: 55.32 kWh
